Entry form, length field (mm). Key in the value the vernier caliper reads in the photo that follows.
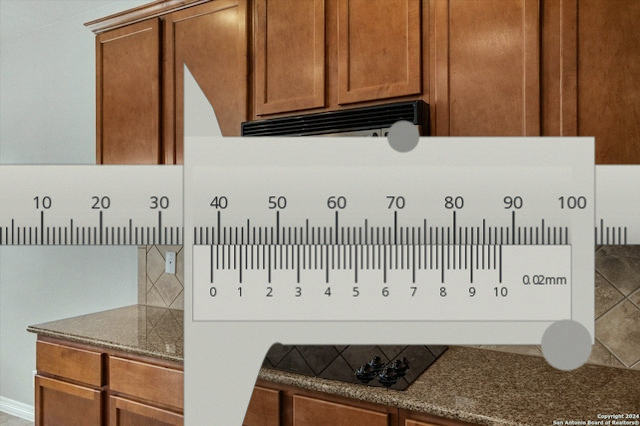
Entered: 38.8 mm
